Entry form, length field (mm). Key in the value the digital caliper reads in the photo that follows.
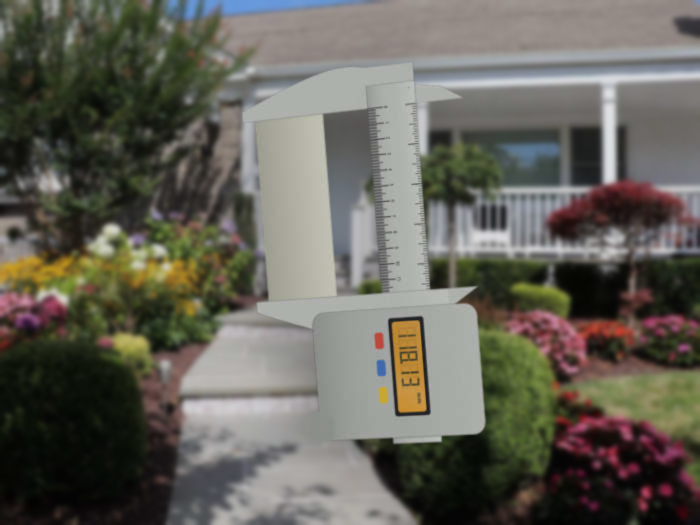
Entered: 118.13 mm
